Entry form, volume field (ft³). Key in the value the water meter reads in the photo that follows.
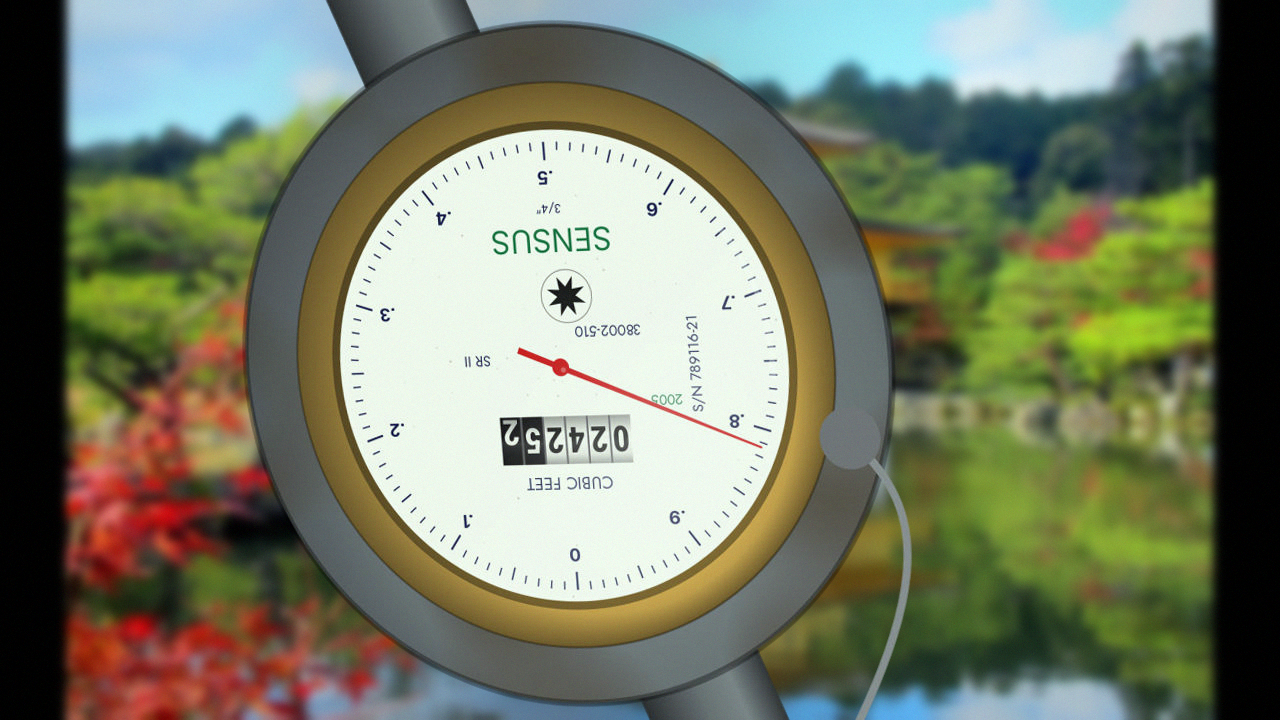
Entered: 24251.81 ft³
